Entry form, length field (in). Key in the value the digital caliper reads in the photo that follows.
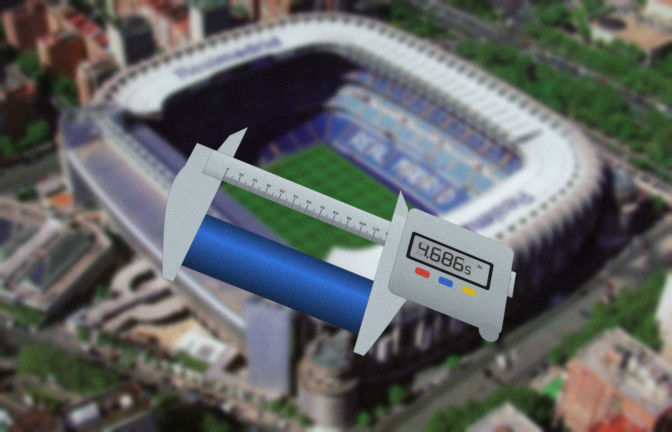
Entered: 4.6865 in
